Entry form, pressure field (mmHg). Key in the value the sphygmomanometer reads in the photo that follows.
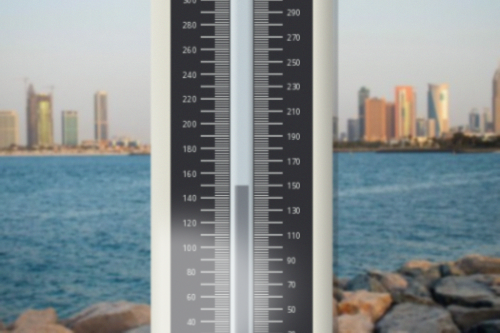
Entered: 150 mmHg
